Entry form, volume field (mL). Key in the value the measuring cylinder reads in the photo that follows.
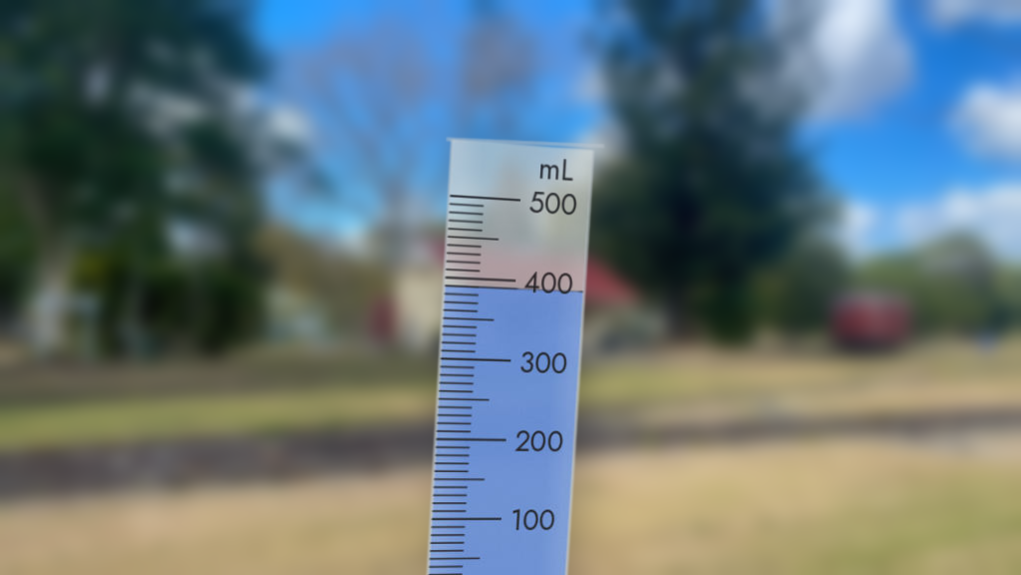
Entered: 390 mL
